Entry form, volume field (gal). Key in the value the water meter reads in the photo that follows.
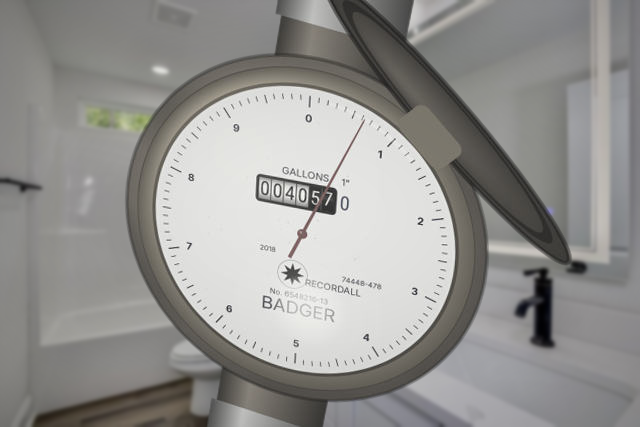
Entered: 40570.6 gal
